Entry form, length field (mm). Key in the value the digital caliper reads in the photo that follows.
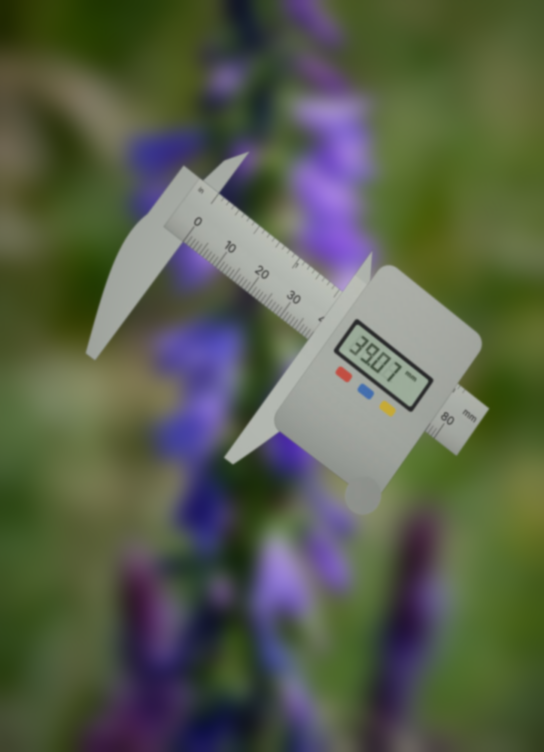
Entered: 39.07 mm
